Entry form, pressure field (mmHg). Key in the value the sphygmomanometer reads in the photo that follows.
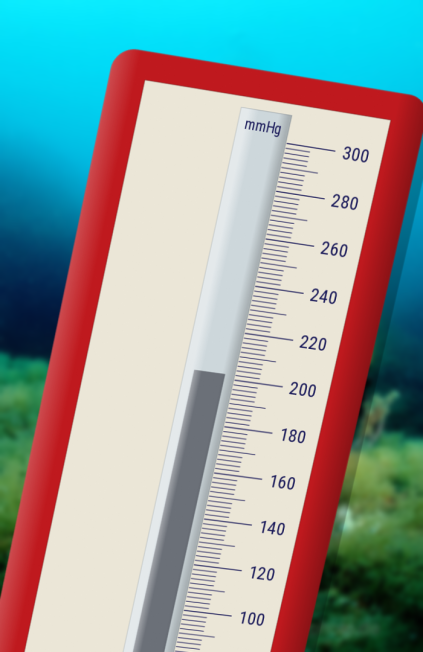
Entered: 202 mmHg
